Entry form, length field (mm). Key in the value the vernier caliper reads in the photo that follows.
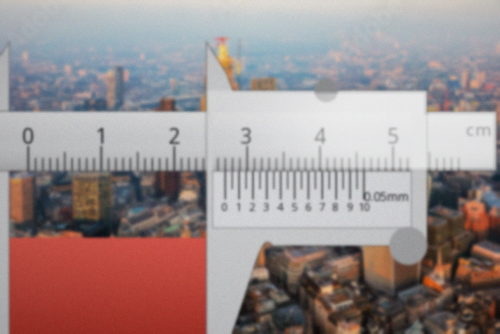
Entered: 27.0 mm
